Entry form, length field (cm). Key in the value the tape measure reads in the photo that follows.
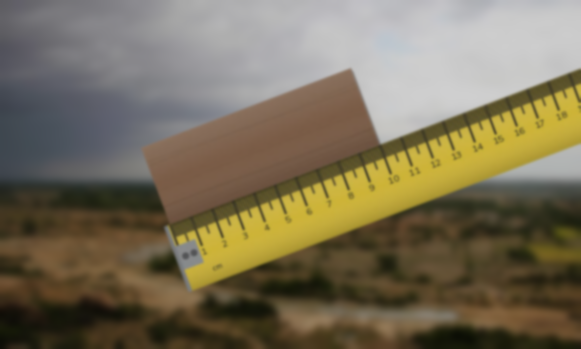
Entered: 10 cm
